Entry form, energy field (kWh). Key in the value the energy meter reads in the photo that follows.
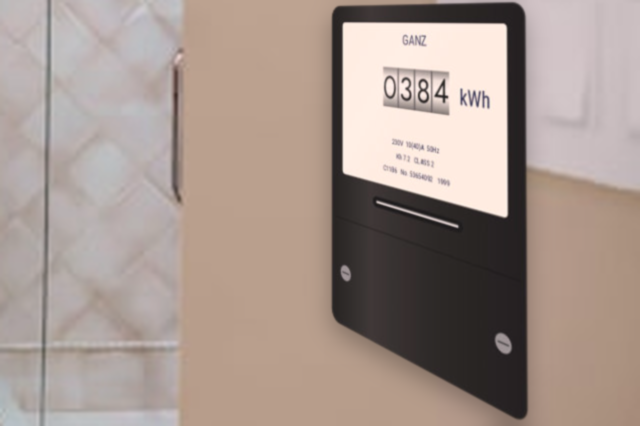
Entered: 384 kWh
